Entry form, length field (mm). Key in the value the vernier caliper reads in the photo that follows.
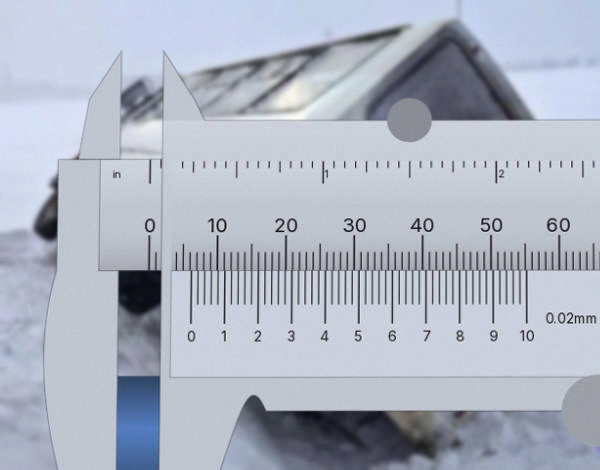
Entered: 6.2 mm
